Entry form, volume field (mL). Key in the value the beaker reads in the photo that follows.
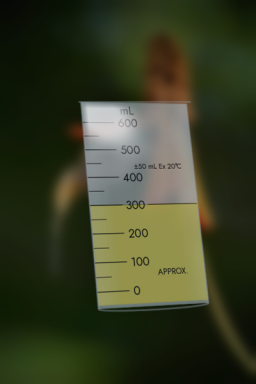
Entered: 300 mL
